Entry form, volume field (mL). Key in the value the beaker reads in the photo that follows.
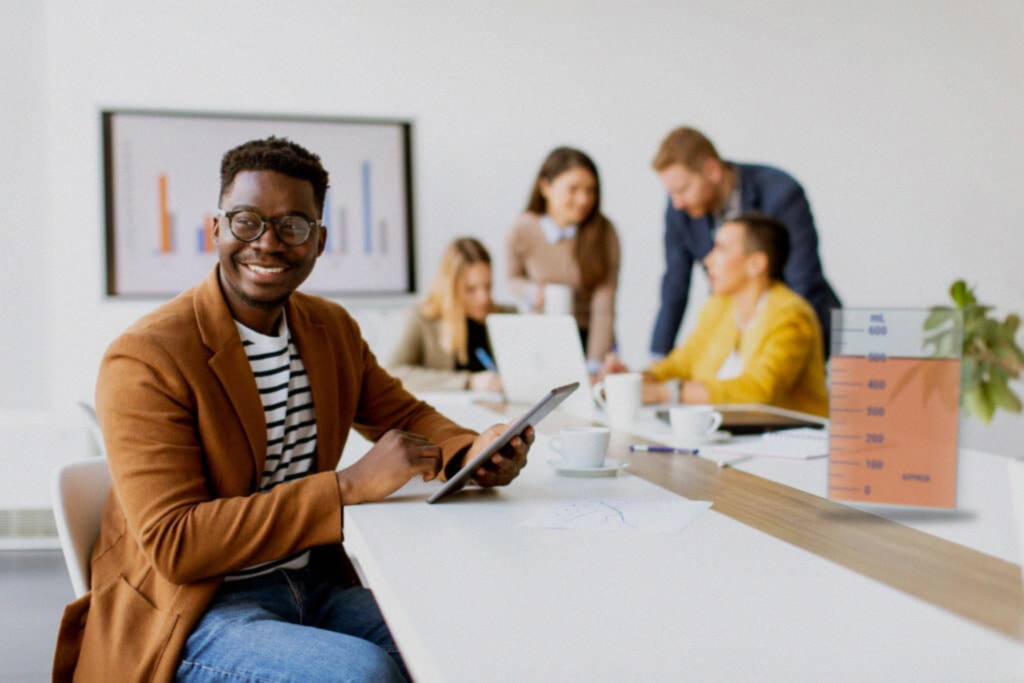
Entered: 500 mL
